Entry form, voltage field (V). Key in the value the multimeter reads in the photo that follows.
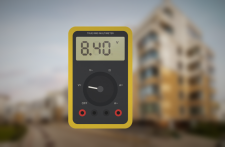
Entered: 8.40 V
